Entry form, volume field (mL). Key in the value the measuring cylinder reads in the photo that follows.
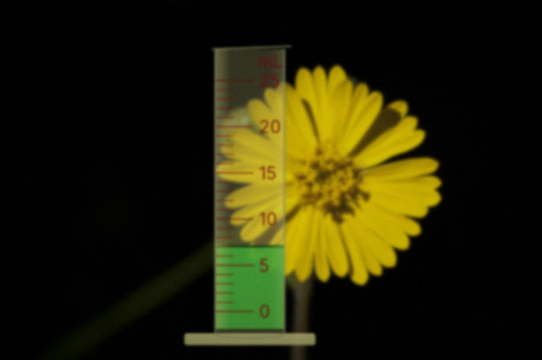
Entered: 7 mL
